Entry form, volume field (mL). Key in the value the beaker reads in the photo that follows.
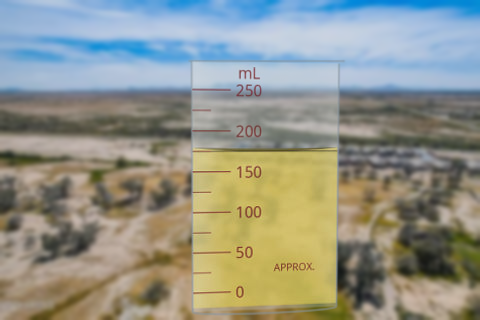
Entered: 175 mL
